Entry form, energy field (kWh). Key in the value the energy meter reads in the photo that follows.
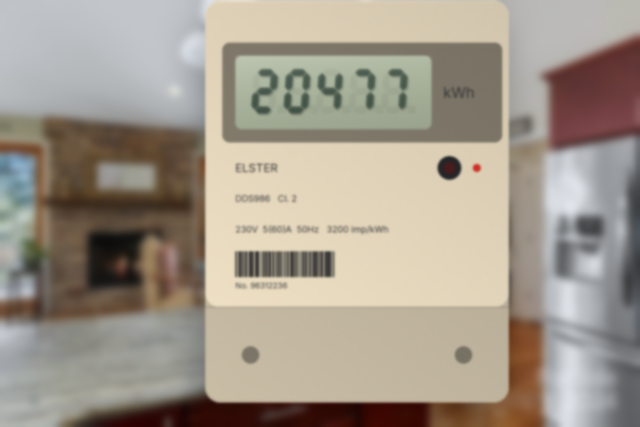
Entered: 20477 kWh
